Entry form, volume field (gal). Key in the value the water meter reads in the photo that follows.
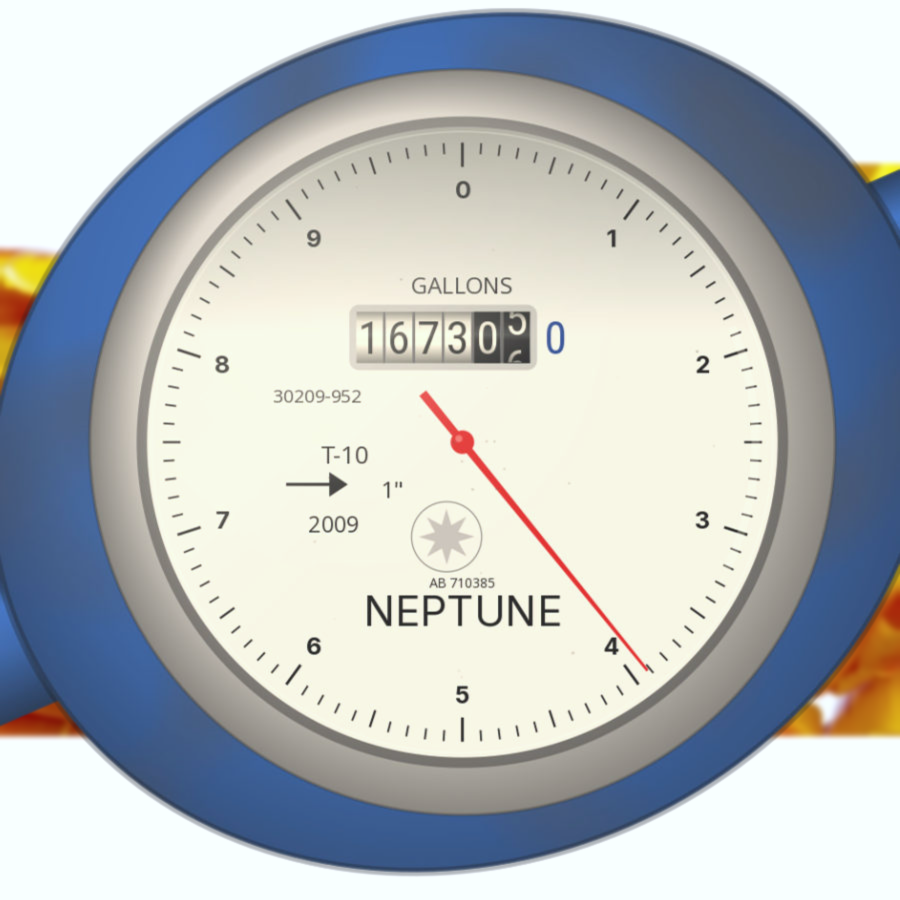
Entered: 1673053.9 gal
